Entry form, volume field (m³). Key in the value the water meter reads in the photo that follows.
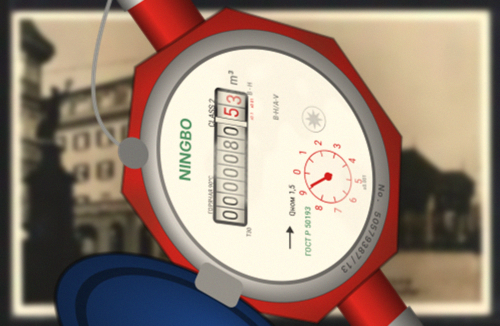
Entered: 80.529 m³
